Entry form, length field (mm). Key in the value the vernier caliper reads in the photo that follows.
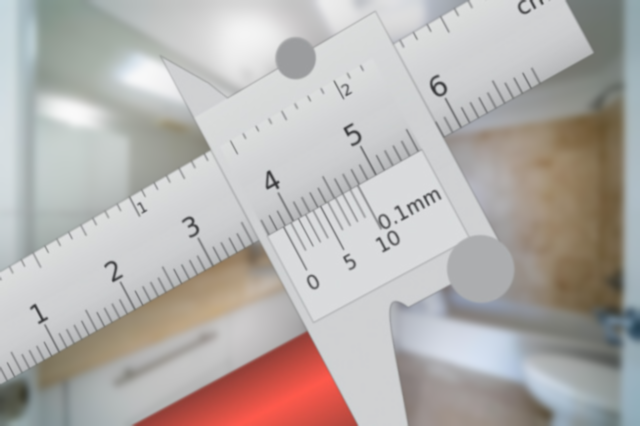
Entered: 38.8 mm
